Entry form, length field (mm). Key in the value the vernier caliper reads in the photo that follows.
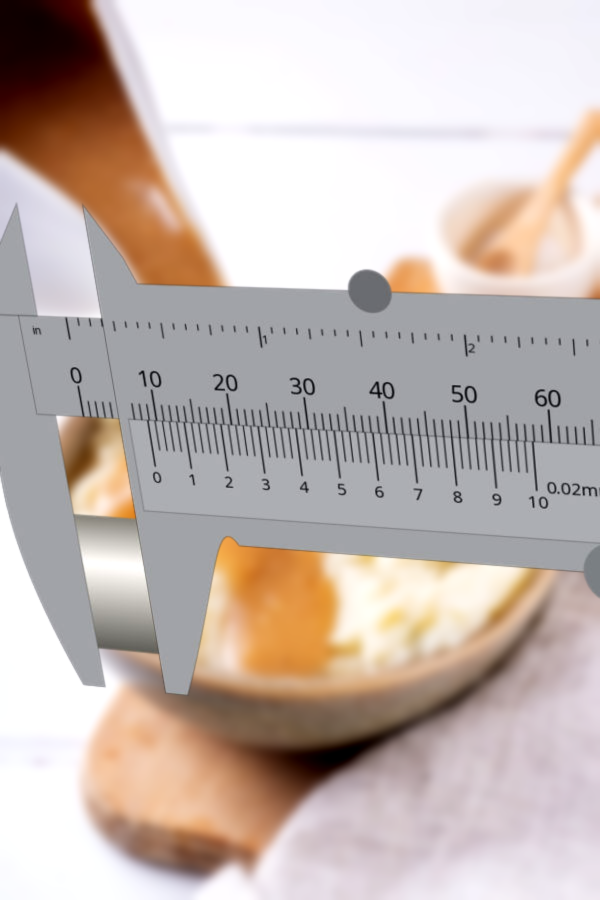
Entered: 8.8 mm
